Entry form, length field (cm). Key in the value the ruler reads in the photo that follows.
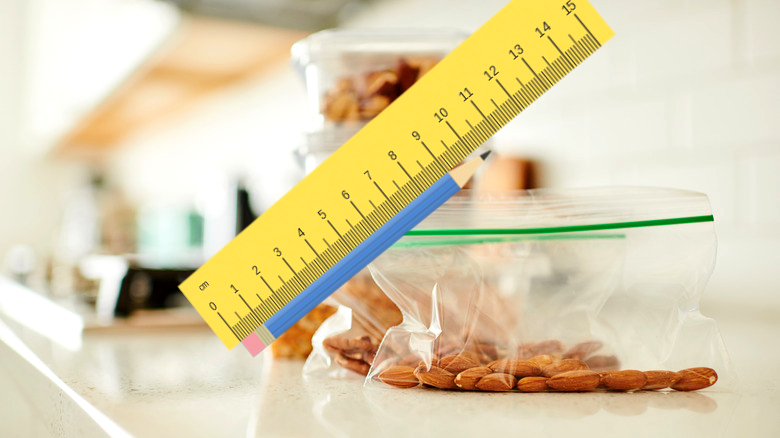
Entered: 10.5 cm
